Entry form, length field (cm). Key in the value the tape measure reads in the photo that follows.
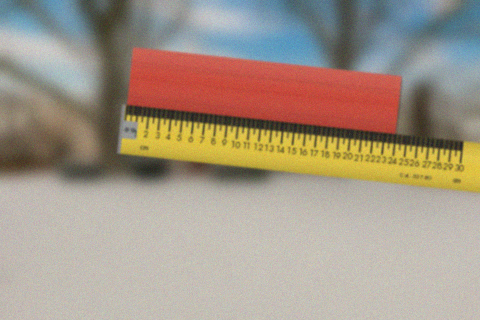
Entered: 24 cm
